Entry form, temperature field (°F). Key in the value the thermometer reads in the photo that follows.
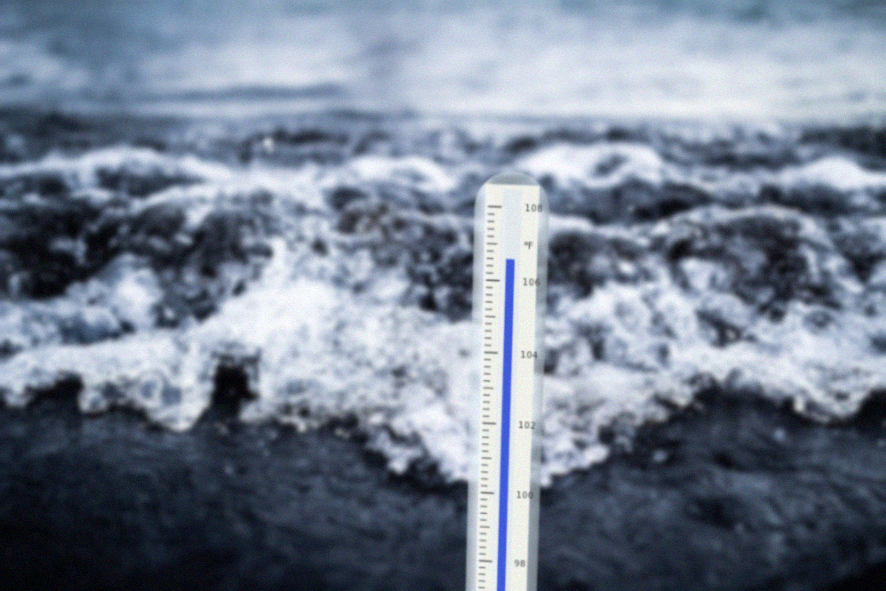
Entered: 106.6 °F
